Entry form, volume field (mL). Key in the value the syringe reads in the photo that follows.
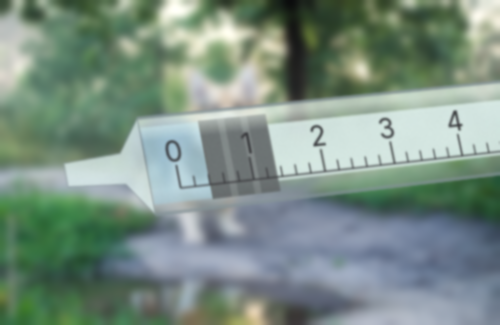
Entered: 0.4 mL
